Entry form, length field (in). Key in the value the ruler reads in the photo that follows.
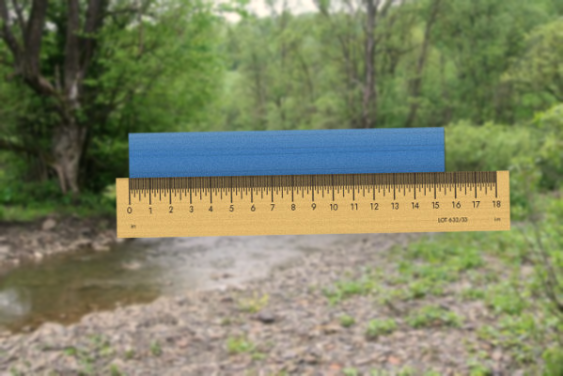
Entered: 15.5 in
